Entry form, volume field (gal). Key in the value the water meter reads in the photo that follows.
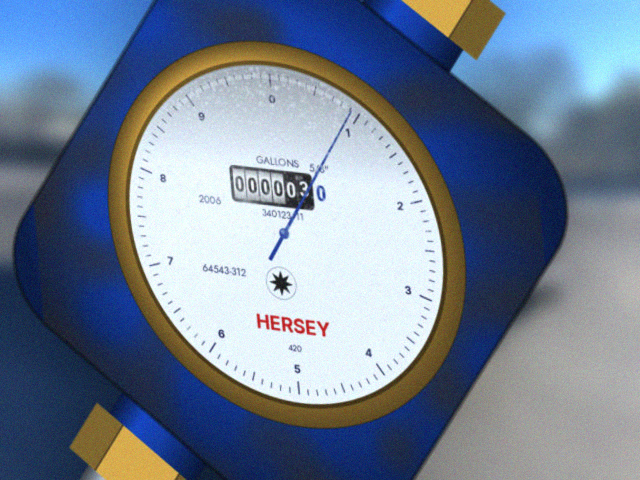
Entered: 30.9 gal
